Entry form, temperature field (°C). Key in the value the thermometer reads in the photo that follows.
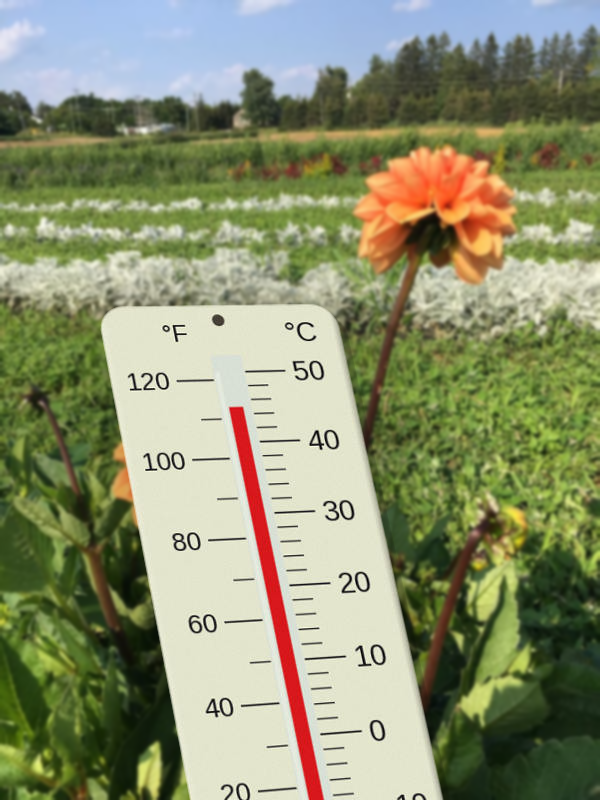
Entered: 45 °C
